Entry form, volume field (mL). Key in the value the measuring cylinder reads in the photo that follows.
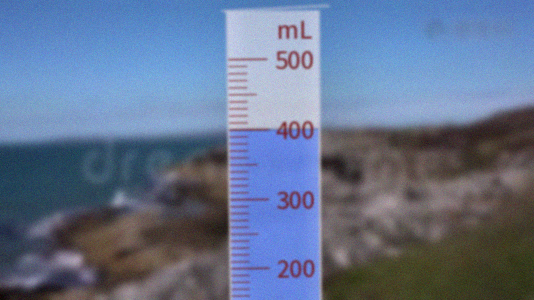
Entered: 400 mL
